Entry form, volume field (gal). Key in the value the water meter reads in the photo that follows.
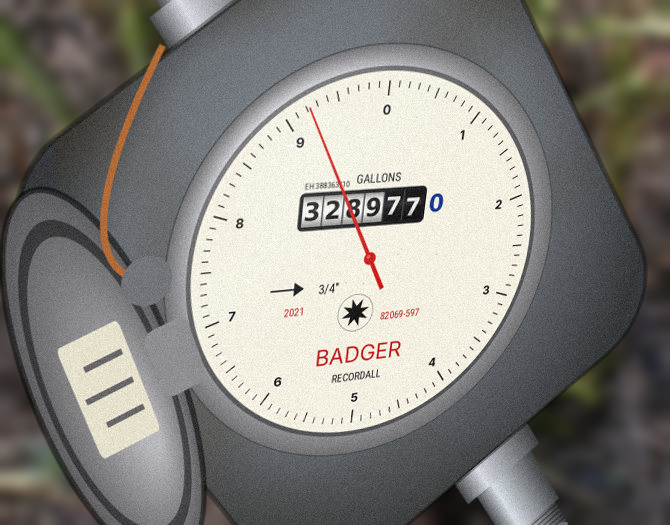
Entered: 3289769.2 gal
